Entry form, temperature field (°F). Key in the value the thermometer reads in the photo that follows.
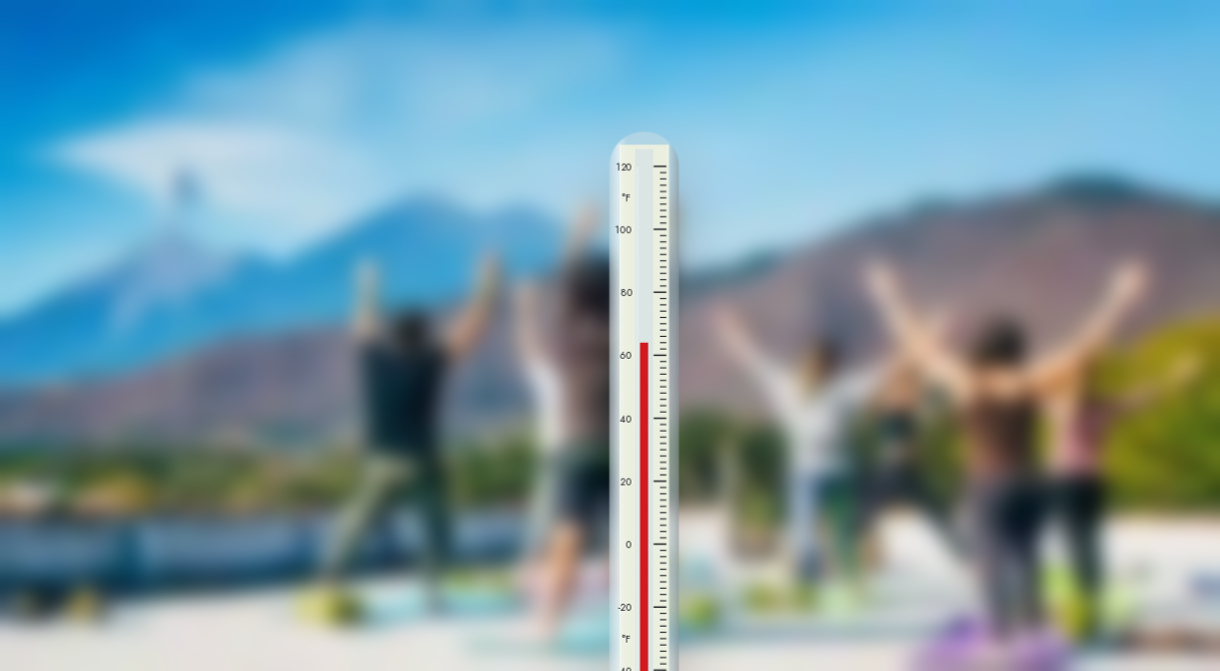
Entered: 64 °F
